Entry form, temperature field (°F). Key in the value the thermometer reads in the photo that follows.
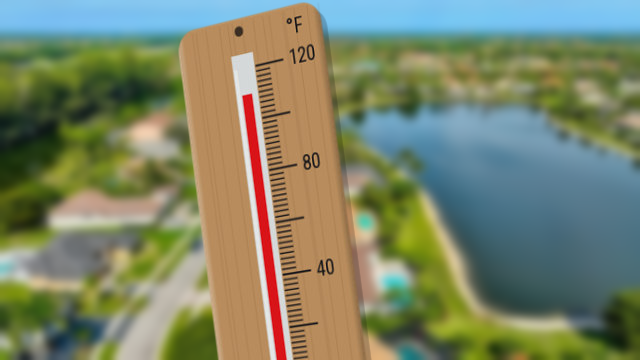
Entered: 110 °F
